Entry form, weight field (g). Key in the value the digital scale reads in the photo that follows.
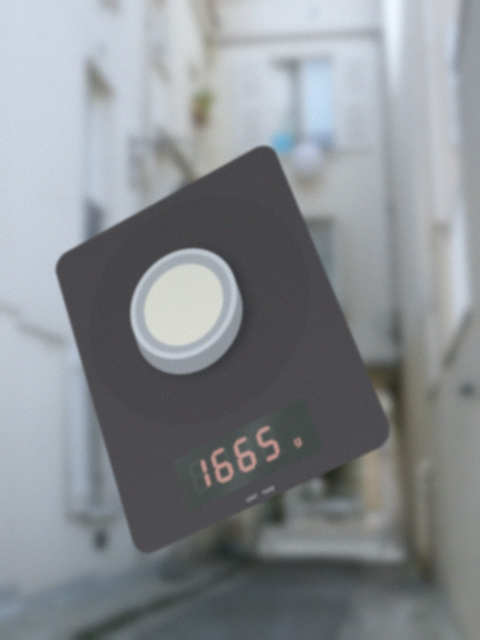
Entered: 1665 g
